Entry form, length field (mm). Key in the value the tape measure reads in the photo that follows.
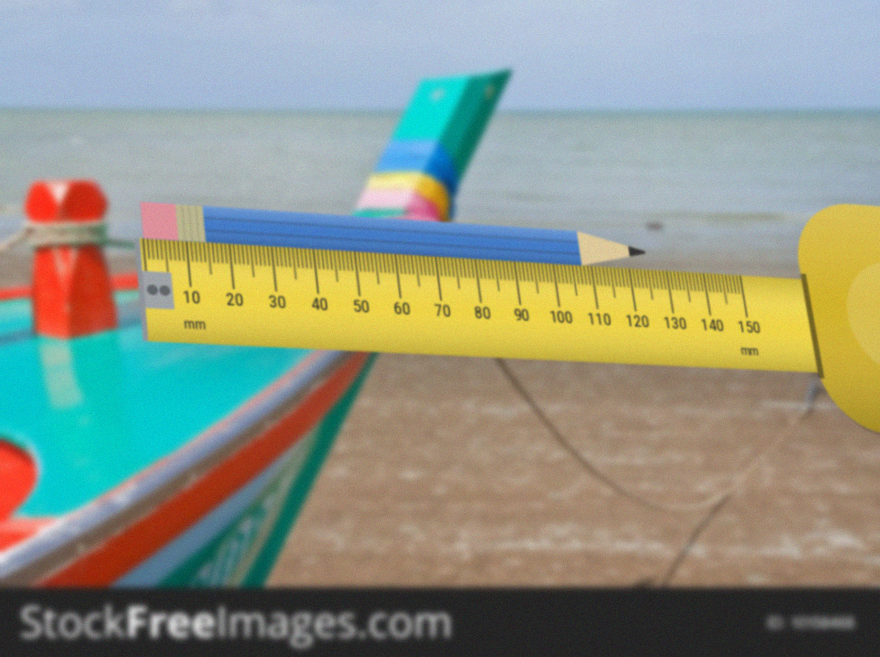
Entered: 125 mm
